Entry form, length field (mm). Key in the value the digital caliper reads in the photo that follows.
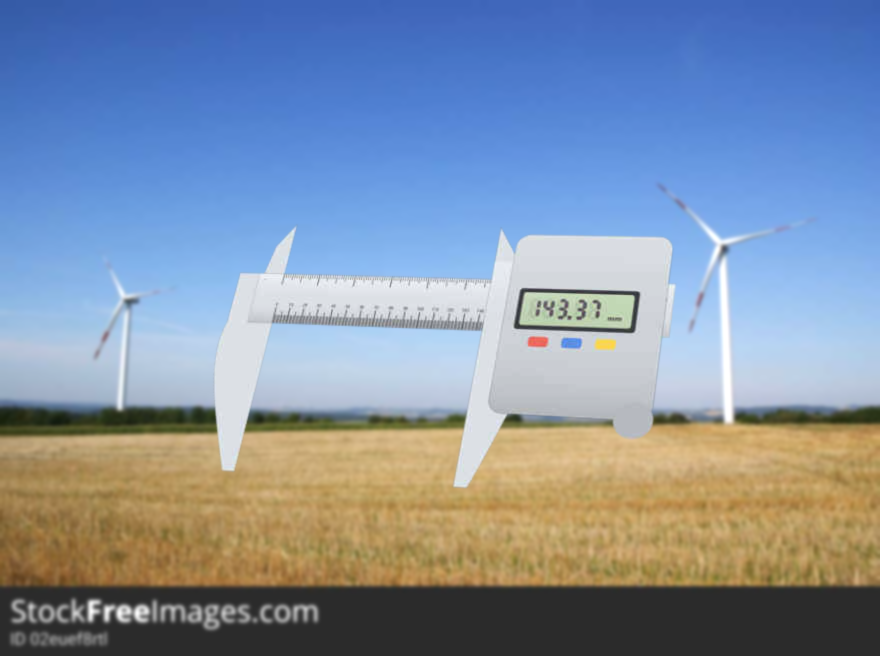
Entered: 143.37 mm
